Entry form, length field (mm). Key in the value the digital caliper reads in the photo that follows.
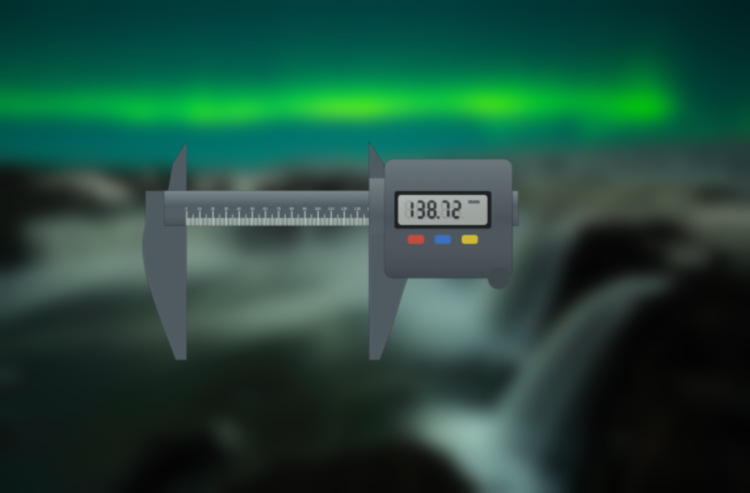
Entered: 138.72 mm
